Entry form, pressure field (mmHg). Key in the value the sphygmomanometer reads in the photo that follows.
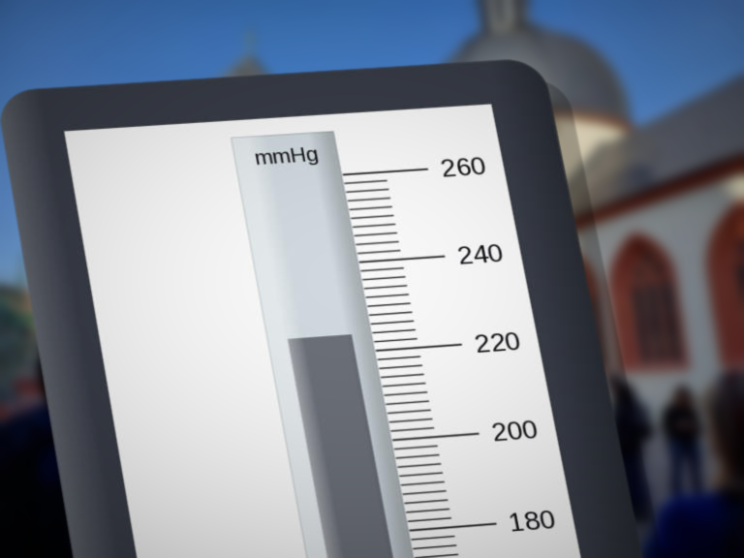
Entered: 224 mmHg
